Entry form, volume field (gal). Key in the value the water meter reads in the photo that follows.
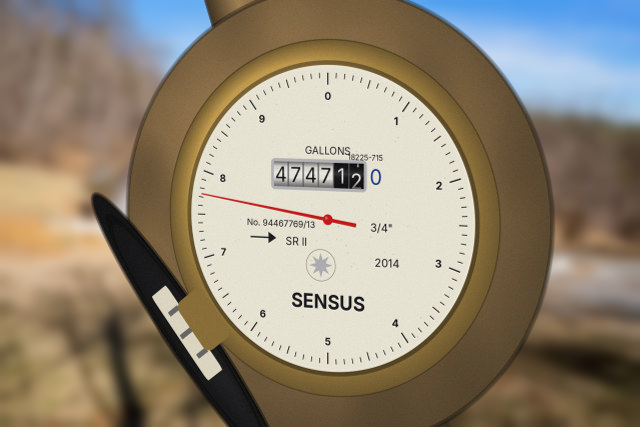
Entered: 4747117.7 gal
